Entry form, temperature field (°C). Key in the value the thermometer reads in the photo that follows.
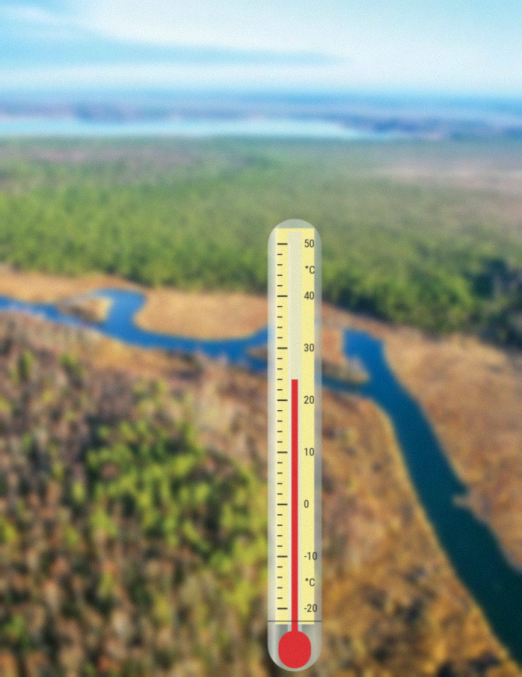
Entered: 24 °C
